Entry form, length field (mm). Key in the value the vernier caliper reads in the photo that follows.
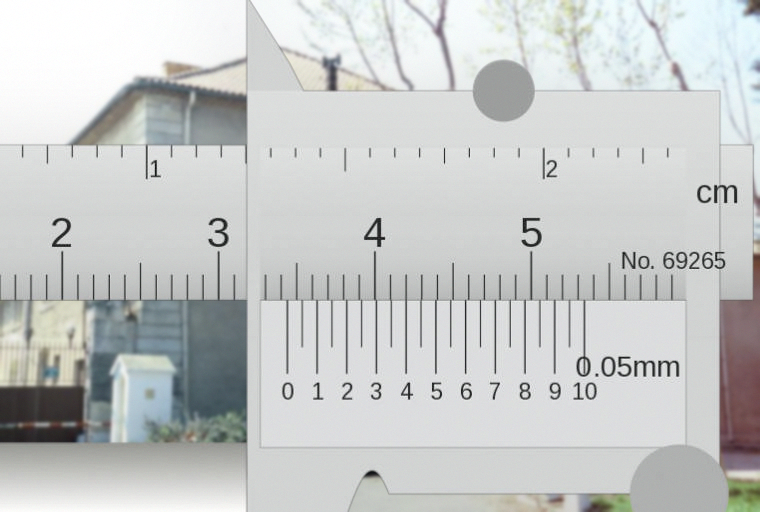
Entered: 34.4 mm
